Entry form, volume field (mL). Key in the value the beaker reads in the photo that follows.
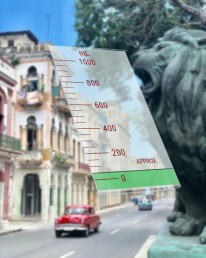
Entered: 50 mL
